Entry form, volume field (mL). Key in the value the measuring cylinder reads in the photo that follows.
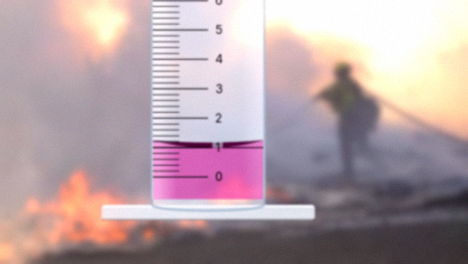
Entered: 1 mL
